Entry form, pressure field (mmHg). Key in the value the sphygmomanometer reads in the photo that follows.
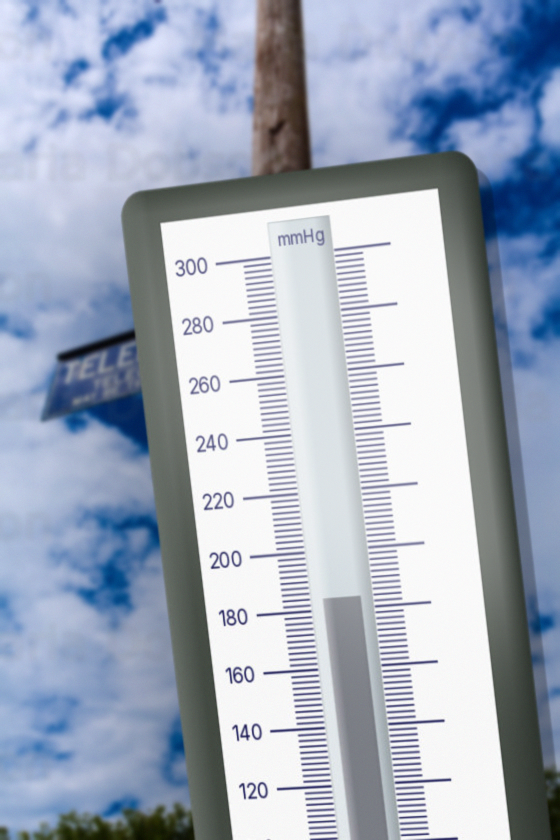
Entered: 184 mmHg
